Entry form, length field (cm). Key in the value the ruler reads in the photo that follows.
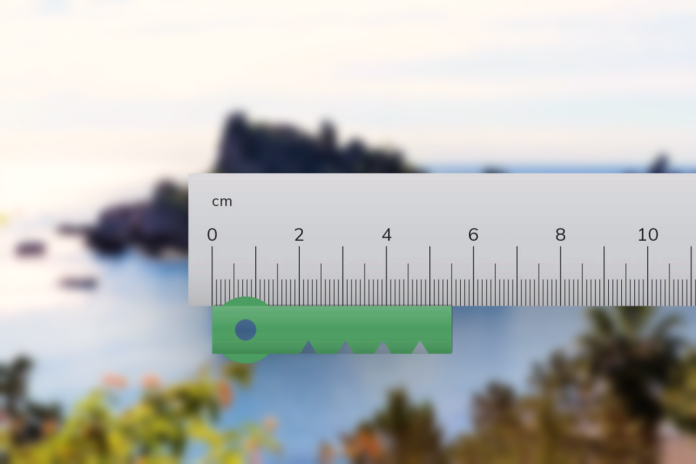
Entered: 5.5 cm
